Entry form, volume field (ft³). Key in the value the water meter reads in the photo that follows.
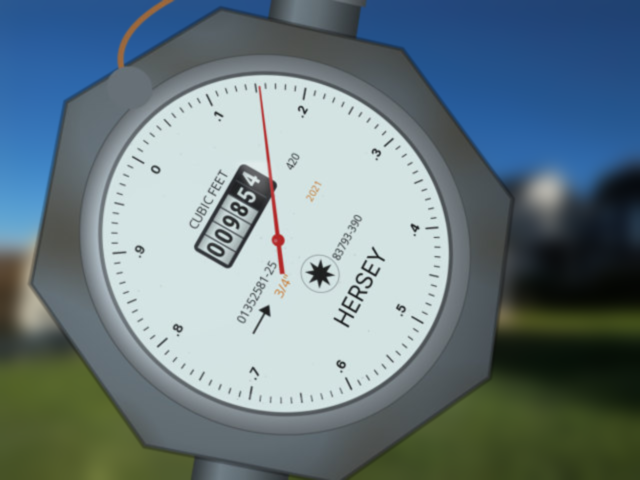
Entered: 9854.15 ft³
